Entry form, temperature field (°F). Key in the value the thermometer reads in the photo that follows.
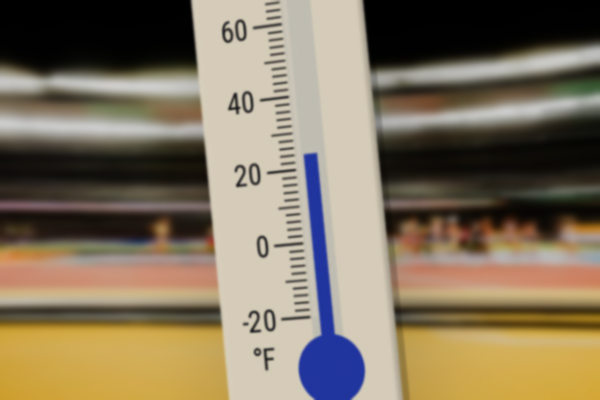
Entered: 24 °F
